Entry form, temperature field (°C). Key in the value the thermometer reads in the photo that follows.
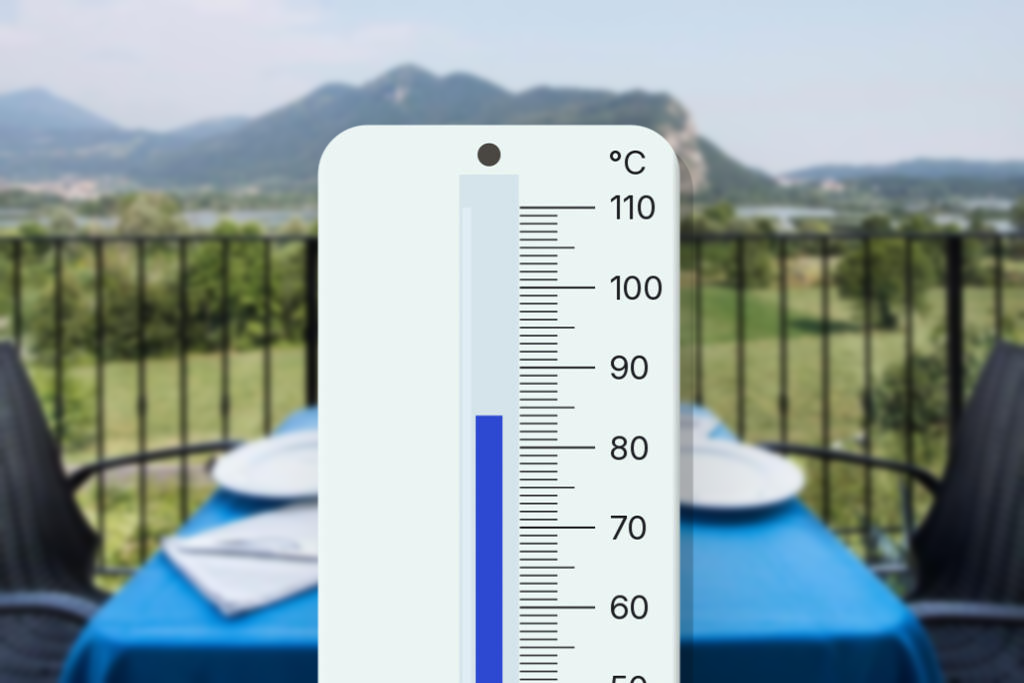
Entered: 84 °C
